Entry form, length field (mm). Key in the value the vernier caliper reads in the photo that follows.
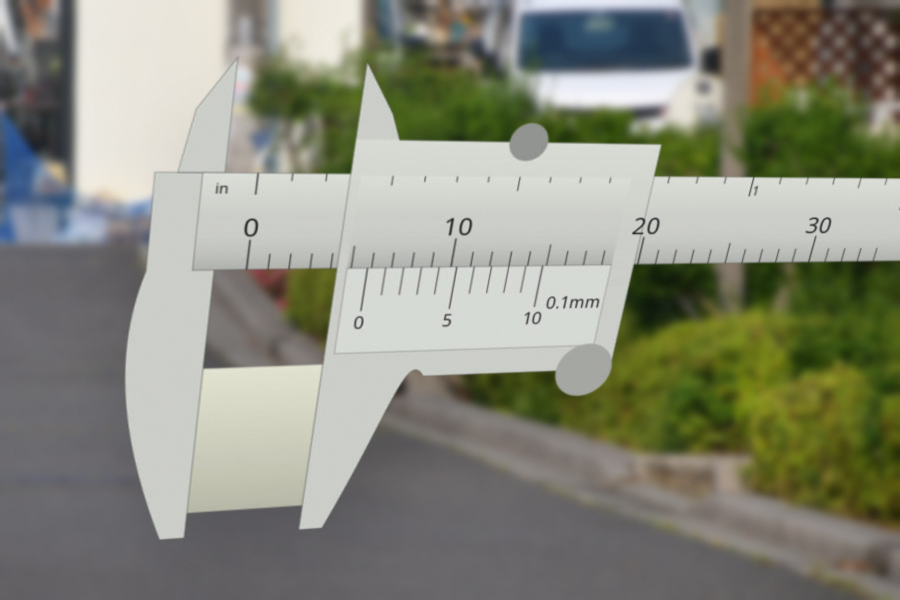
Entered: 5.8 mm
